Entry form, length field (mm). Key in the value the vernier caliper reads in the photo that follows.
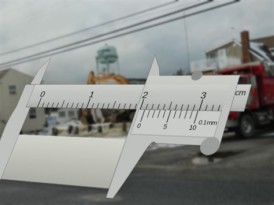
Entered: 20.8 mm
